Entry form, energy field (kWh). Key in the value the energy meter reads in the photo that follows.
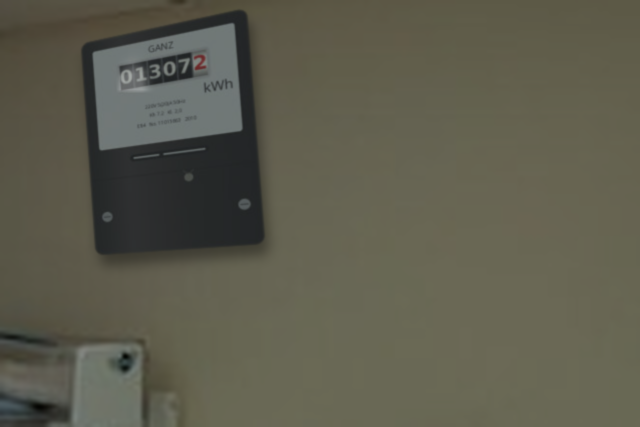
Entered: 1307.2 kWh
